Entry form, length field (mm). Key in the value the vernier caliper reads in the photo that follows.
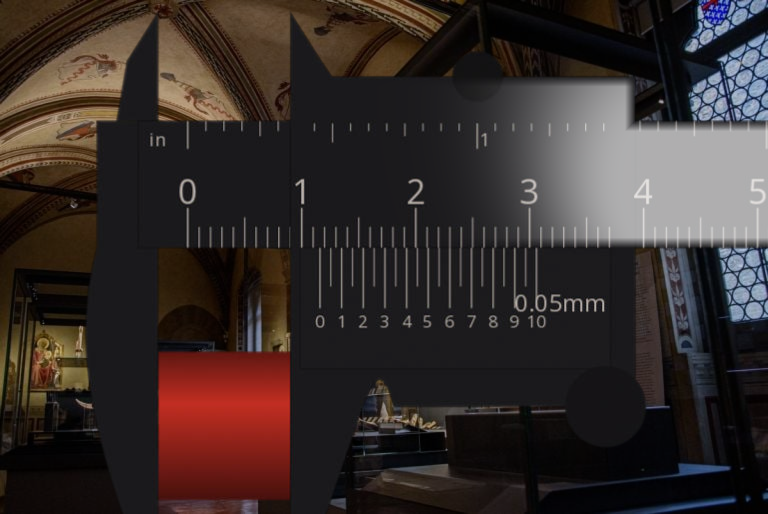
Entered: 11.6 mm
